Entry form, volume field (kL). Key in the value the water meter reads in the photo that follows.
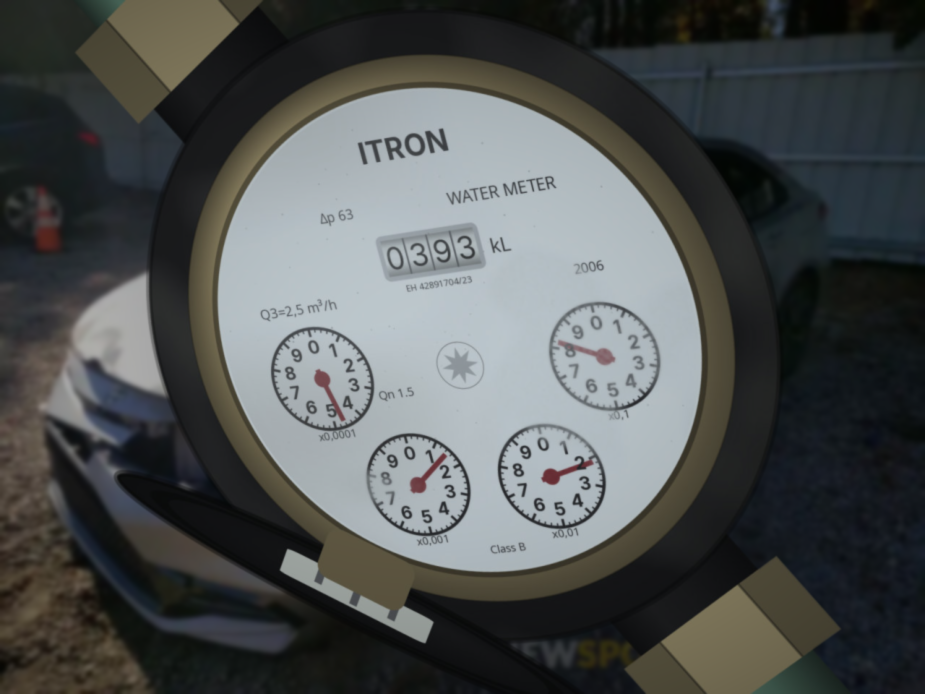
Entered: 393.8214 kL
